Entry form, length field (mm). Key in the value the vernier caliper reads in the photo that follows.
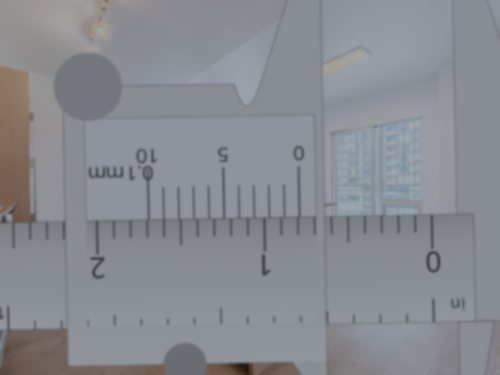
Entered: 7.9 mm
